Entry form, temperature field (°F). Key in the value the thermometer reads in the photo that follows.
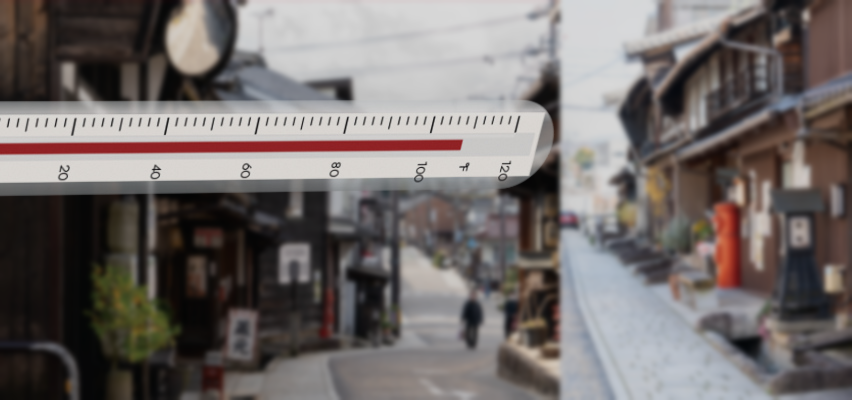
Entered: 108 °F
